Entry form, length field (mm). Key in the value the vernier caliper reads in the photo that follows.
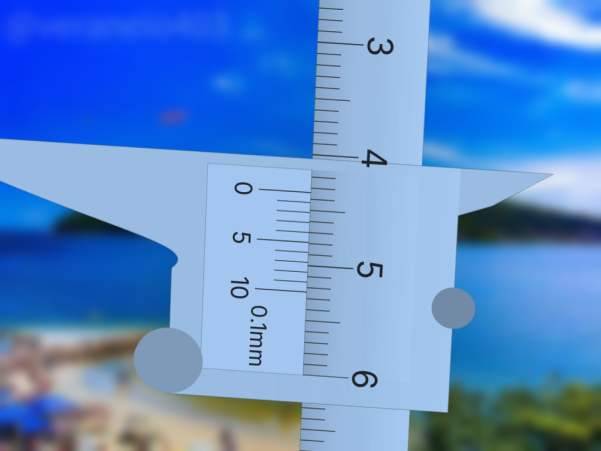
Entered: 43.4 mm
